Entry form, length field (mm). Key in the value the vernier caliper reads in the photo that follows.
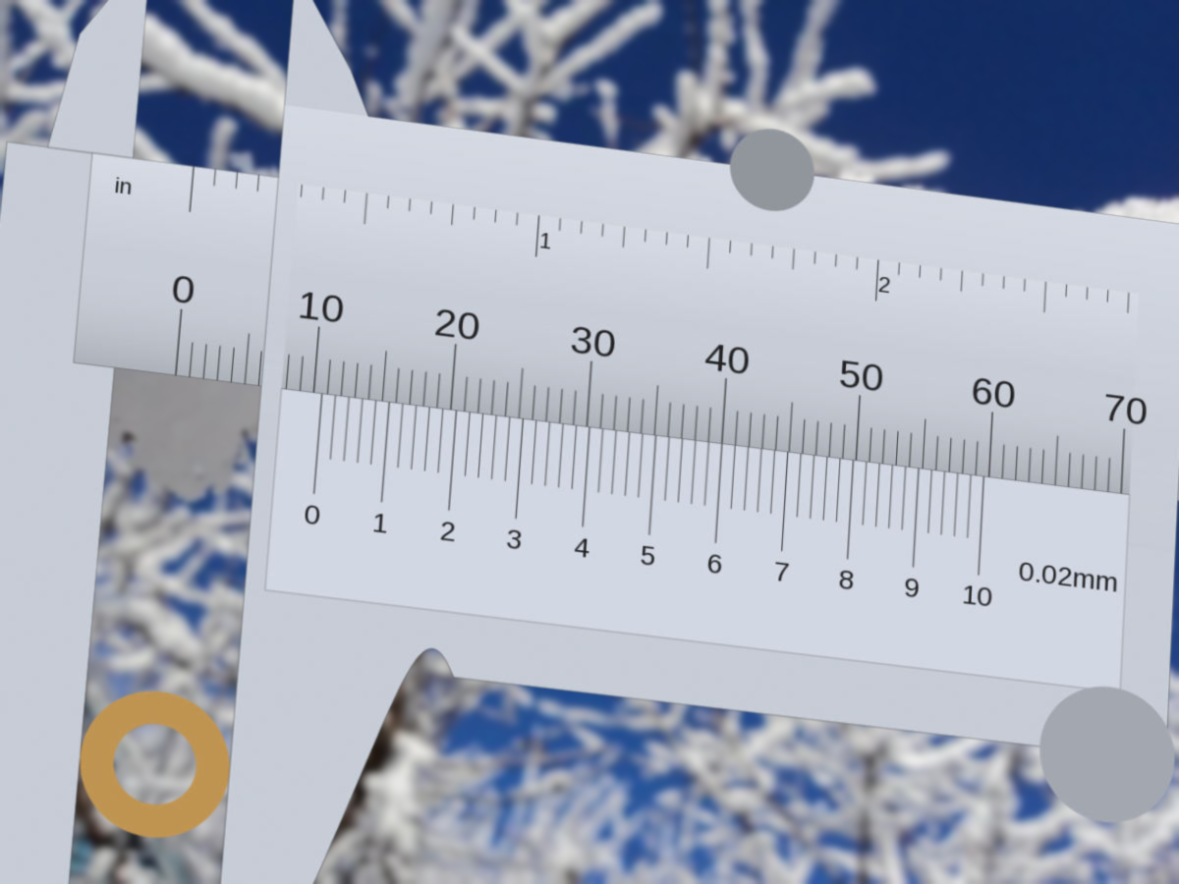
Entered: 10.6 mm
